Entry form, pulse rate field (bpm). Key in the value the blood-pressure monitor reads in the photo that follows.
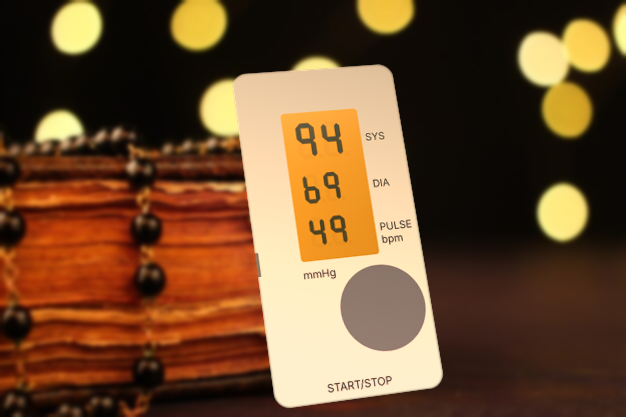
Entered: 49 bpm
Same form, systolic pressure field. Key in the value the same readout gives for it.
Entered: 94 mmHg
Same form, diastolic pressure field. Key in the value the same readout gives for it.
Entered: 69 mmHg
